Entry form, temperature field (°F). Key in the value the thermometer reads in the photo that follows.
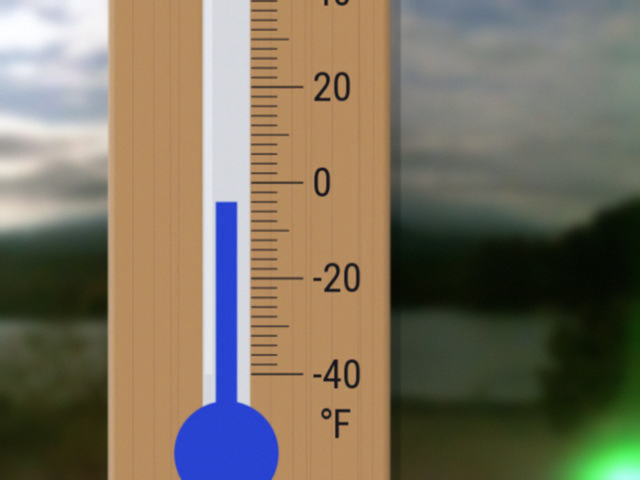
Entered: -4 °F
